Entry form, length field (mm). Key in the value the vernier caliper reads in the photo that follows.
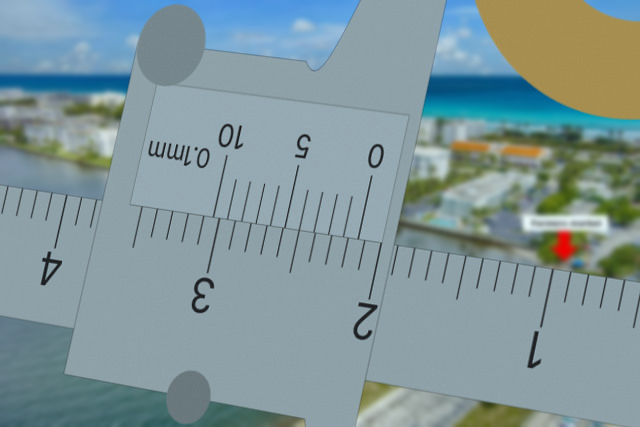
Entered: 21.4 mm
